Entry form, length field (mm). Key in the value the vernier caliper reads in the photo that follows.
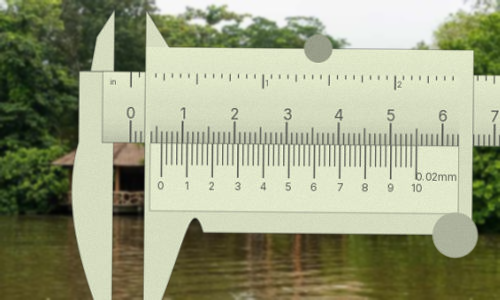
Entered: 6.0 mm
